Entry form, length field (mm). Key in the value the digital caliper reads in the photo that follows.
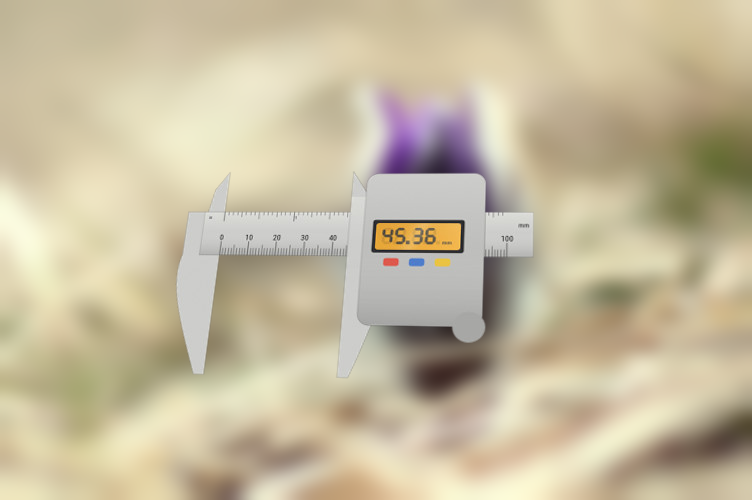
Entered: 45.36 mm
